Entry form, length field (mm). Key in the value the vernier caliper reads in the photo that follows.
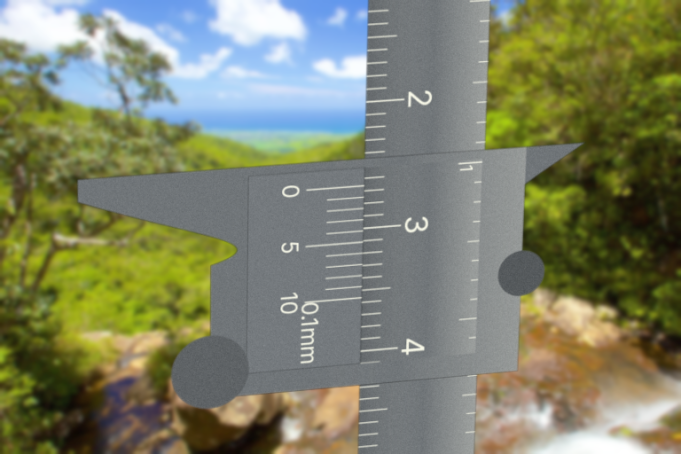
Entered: 26.6 mm
